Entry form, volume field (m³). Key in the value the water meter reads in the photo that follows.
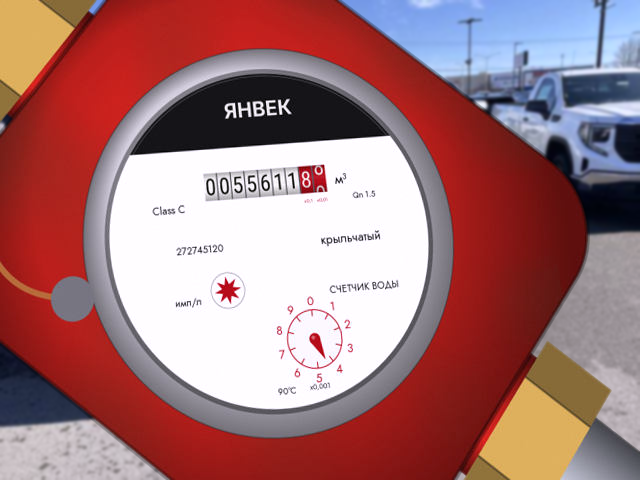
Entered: 55611.884 m³
